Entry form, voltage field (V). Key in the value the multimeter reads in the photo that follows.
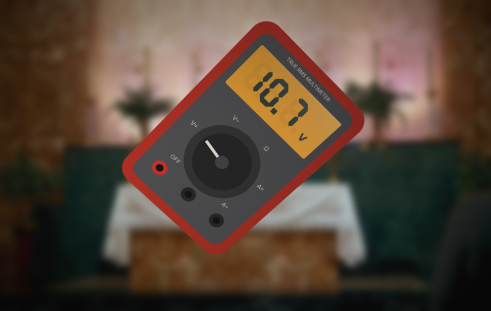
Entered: 10.7 V
